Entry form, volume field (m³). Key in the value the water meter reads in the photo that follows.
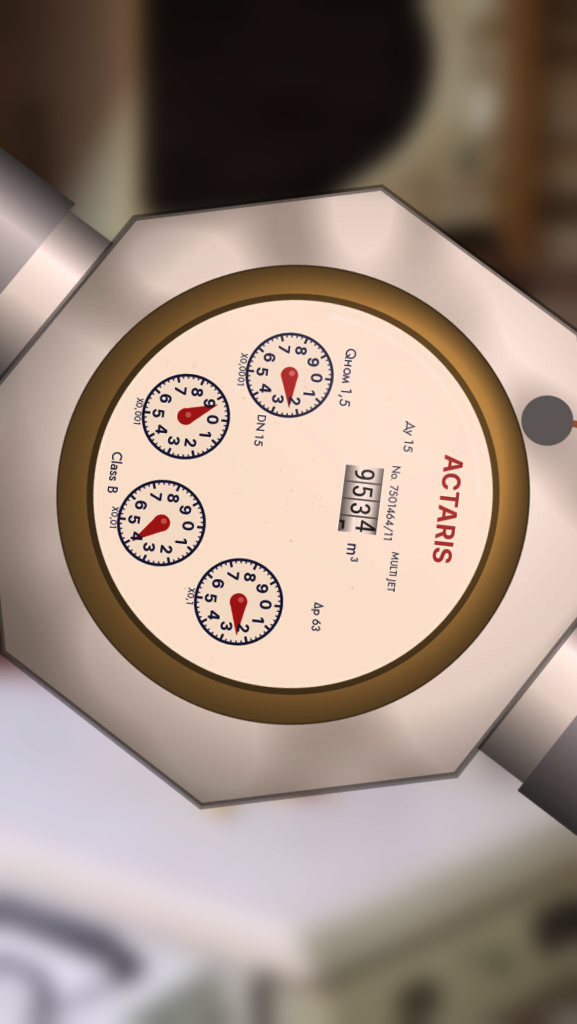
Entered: 9534.2392 m³
